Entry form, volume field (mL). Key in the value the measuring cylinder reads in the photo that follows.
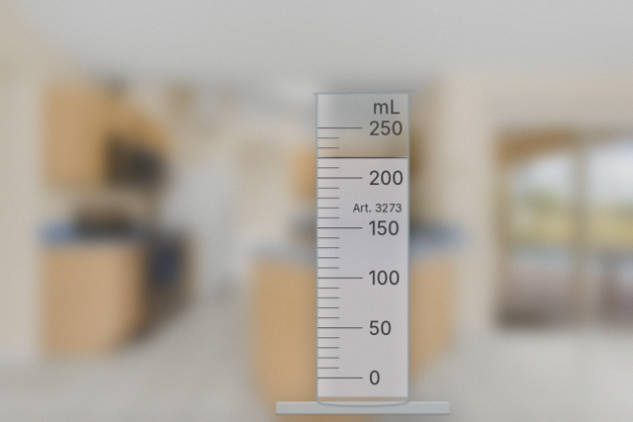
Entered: 220 mL
